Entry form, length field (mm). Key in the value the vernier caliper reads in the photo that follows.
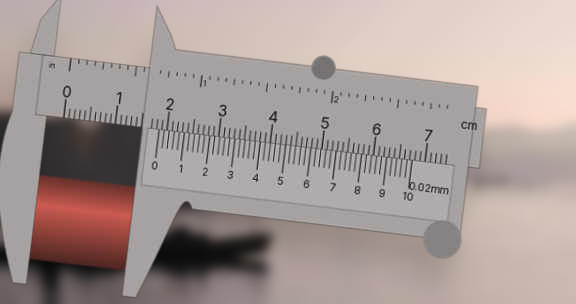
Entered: 18.5 mm
